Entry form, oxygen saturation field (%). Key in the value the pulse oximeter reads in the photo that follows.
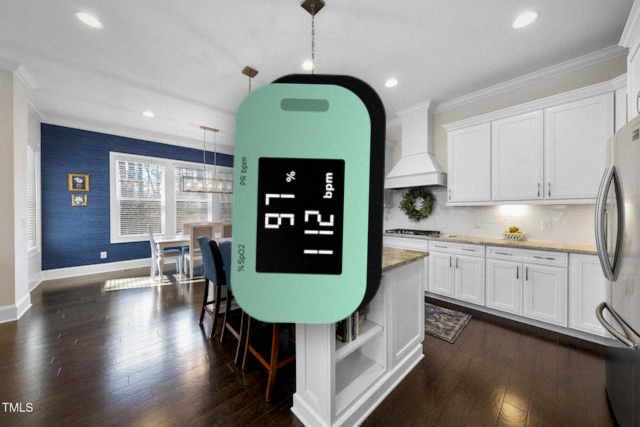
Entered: 97 %
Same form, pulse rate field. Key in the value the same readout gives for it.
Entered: 112 bpm
